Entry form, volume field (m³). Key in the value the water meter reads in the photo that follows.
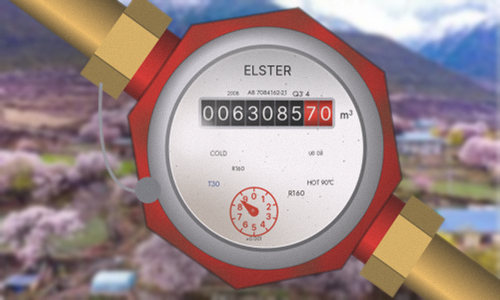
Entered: 63085.708 m³
